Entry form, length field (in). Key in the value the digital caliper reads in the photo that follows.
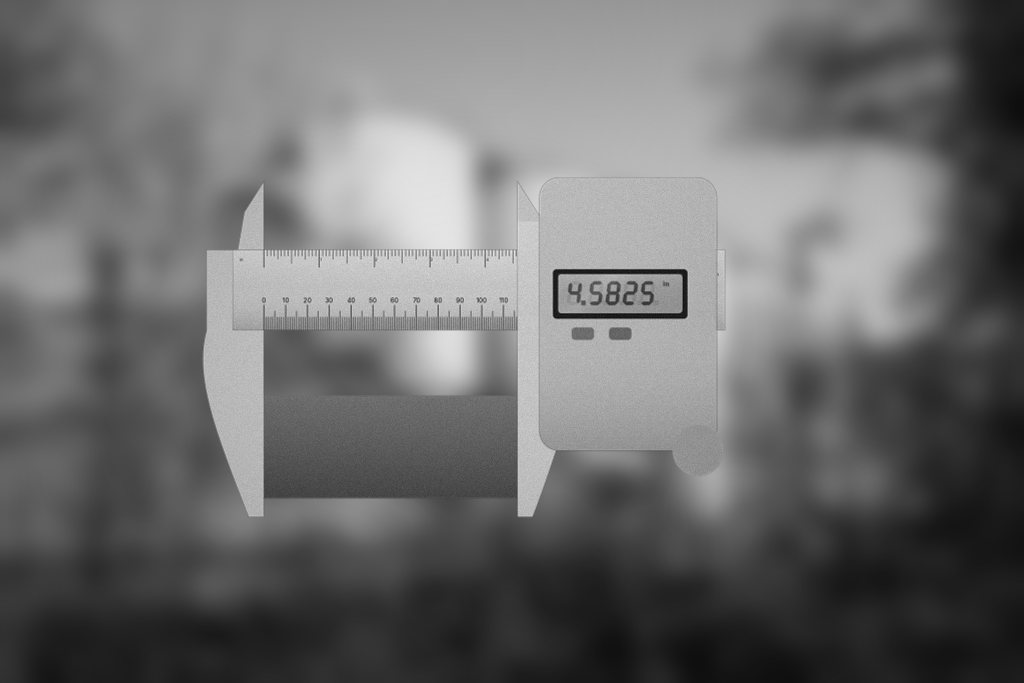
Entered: 4.5825 in
